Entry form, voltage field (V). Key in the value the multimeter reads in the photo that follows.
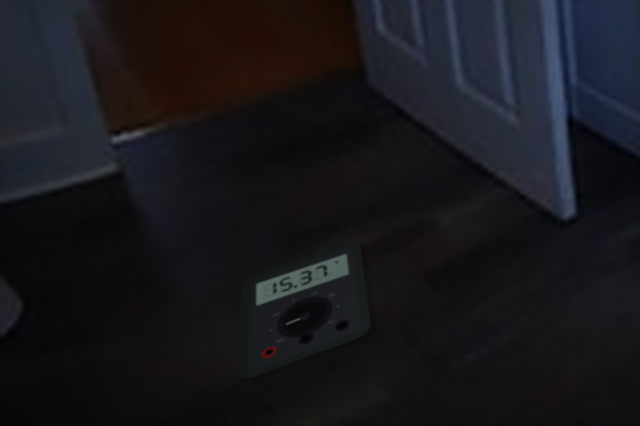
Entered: 15.37 V
